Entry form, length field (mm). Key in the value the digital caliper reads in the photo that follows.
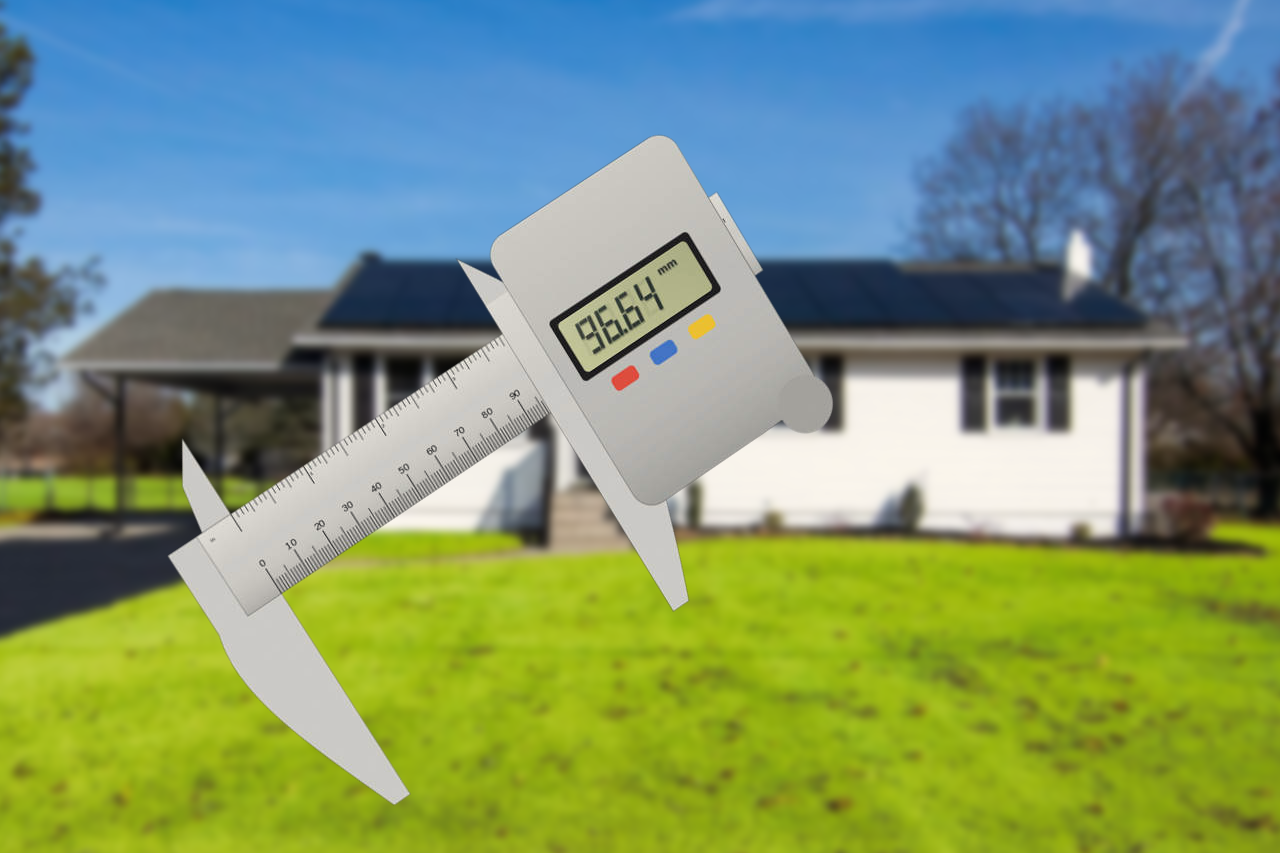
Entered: 96.64 mm
